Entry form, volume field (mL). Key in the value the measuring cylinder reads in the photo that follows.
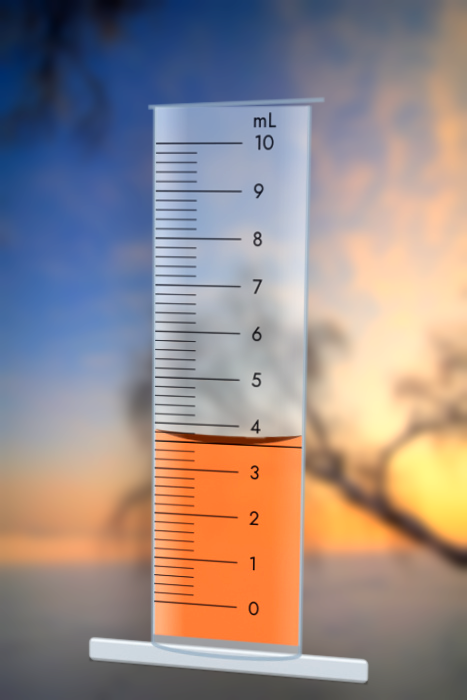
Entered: 3.6 mL
